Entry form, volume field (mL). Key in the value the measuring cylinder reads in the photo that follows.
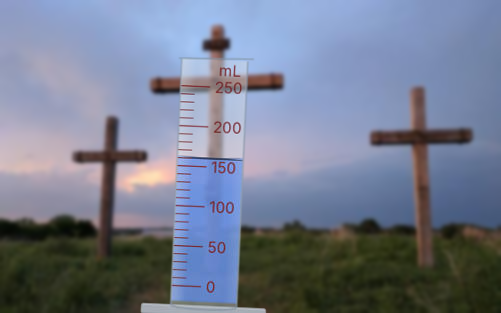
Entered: 160 mL
